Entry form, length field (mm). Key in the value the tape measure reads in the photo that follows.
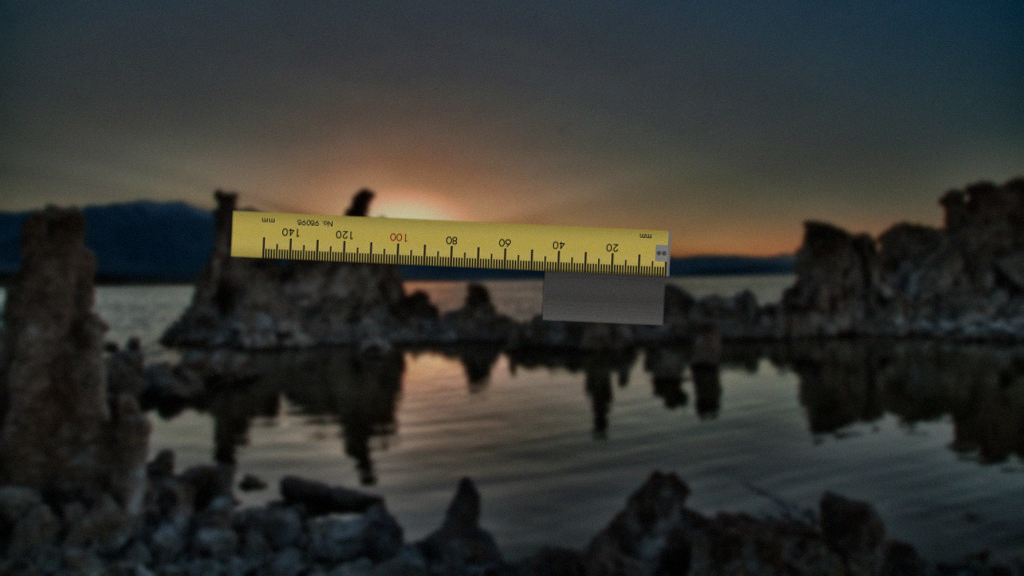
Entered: 45 mm
